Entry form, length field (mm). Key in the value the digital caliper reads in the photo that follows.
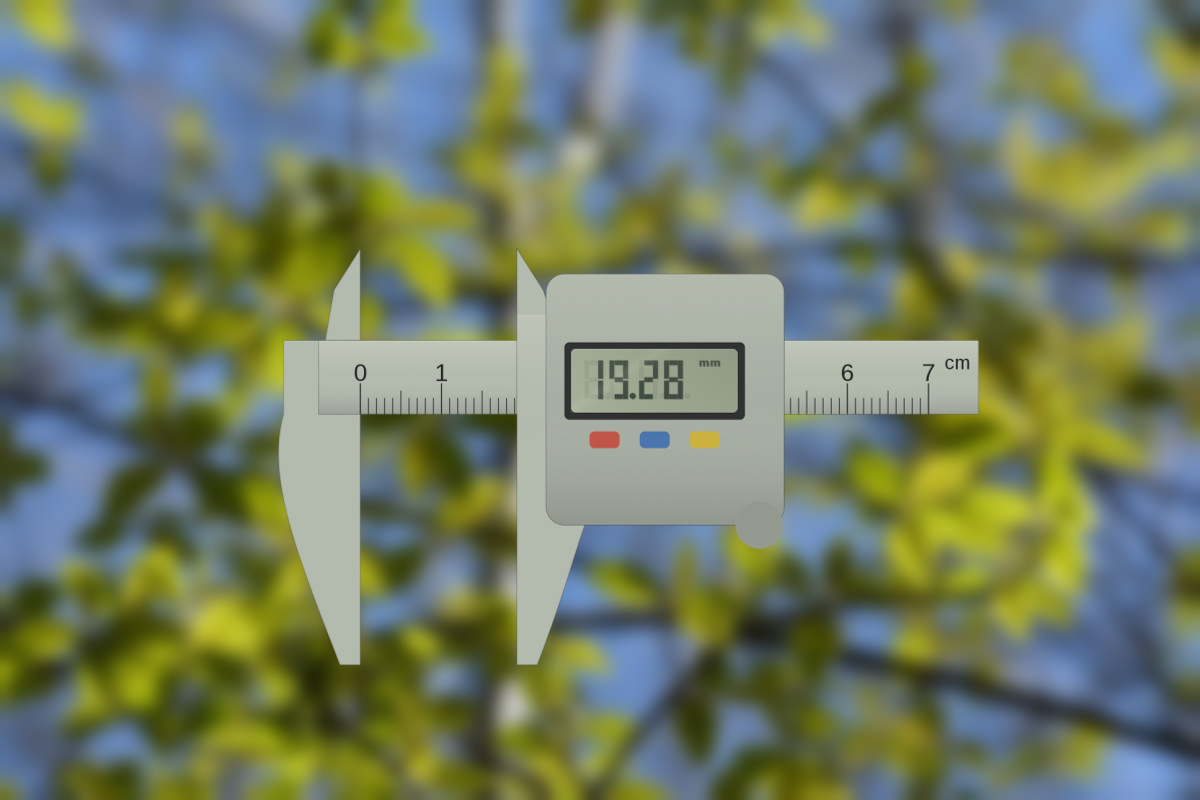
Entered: 19.28 mm
